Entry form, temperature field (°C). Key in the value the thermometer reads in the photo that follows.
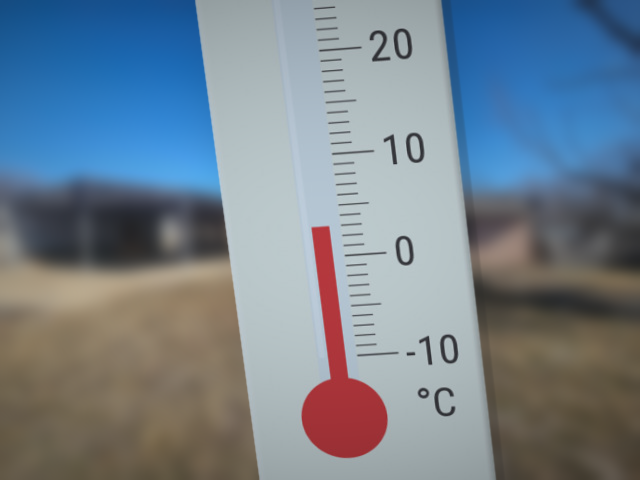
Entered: 3 °C
